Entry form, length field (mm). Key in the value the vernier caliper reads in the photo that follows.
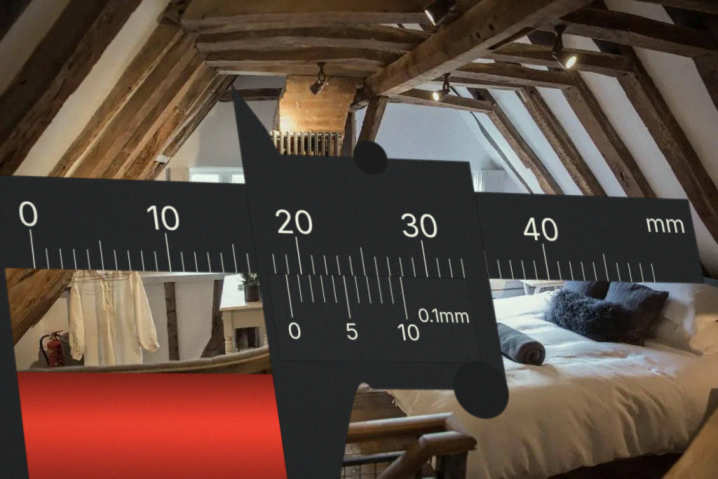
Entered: 18.8 mm
